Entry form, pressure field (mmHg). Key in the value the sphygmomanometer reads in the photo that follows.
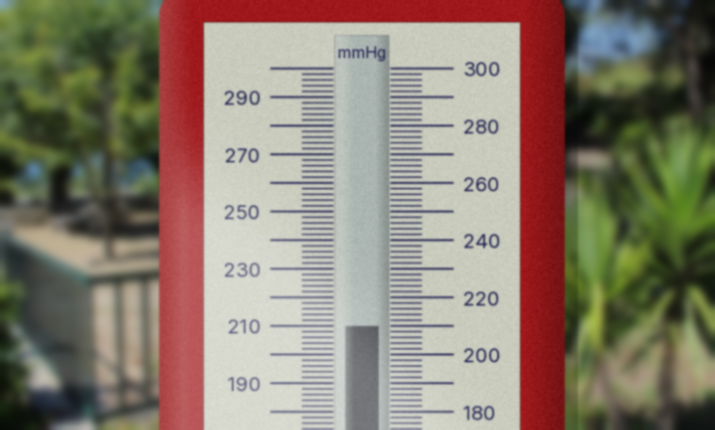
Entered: 210 mmHg
